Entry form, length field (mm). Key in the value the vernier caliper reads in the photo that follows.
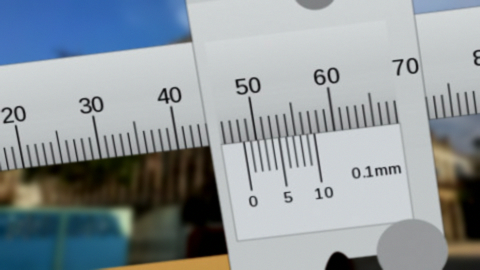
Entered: 48.4 mm
